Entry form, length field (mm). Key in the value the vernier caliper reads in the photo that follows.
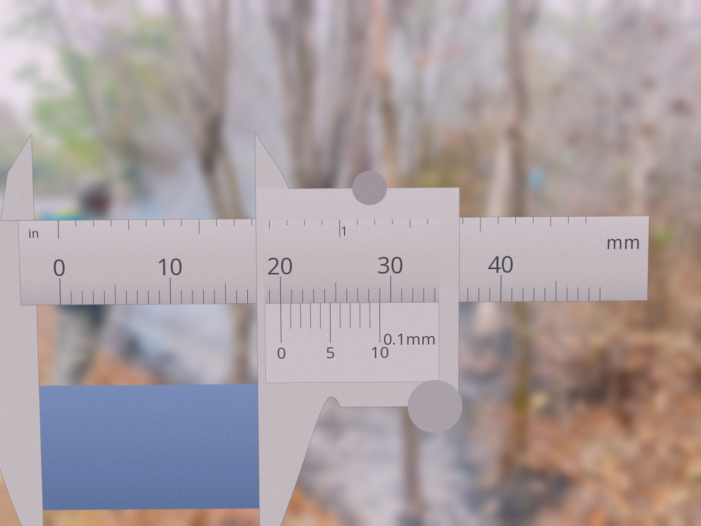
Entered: 20.0 mm
